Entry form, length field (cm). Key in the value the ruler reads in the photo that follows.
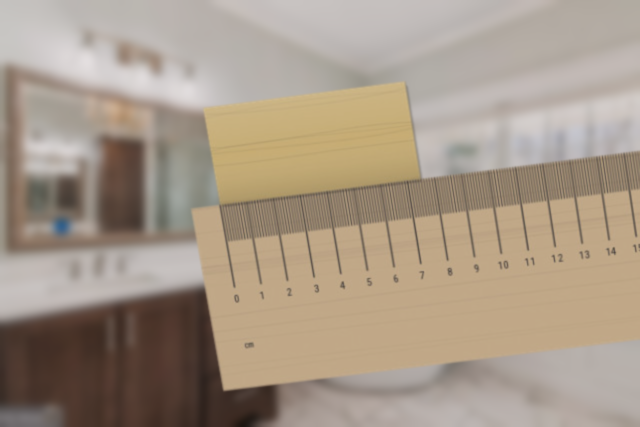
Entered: 7.5 cm
